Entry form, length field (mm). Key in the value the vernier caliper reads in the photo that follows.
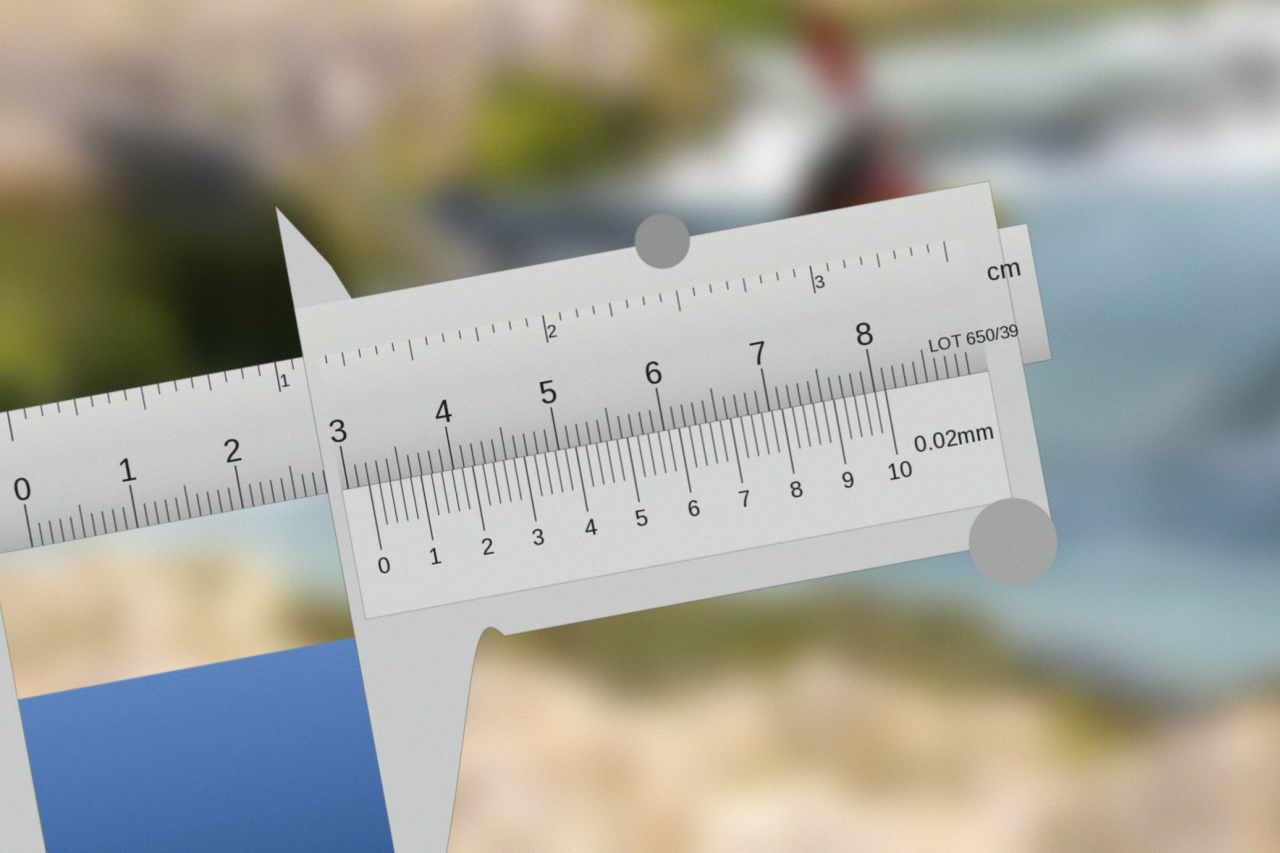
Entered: 32.0 mm
